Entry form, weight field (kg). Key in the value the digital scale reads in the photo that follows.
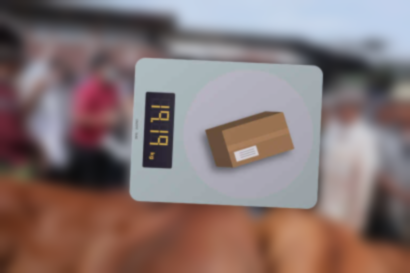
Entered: 19.19 kg
